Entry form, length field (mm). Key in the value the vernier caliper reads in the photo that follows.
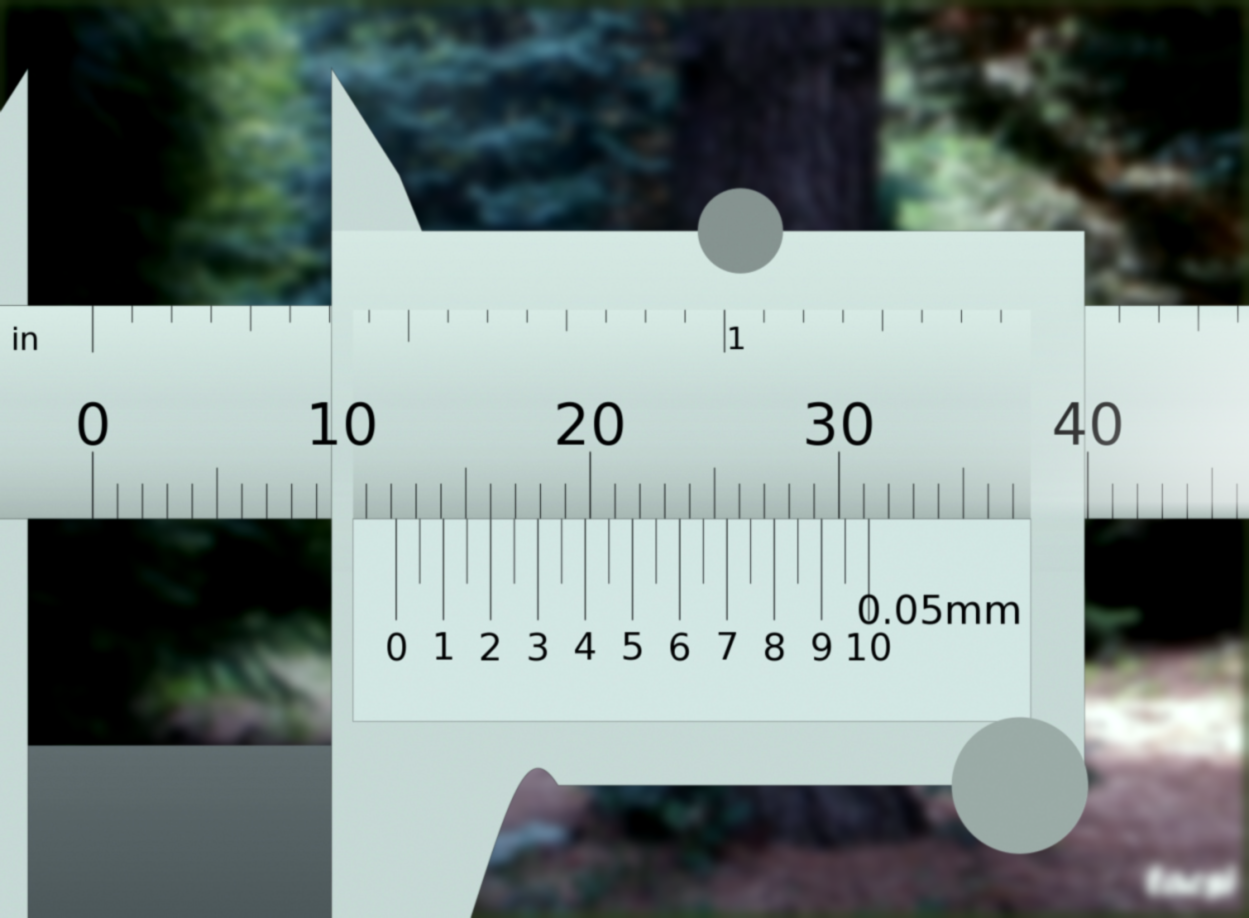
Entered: 12.2 mm
